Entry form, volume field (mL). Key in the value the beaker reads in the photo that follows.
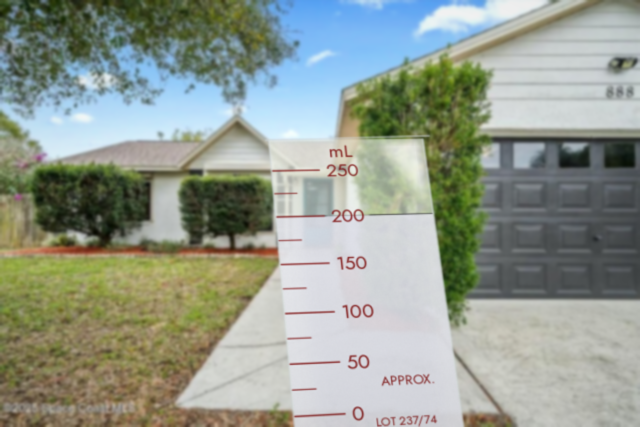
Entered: 200 mL
